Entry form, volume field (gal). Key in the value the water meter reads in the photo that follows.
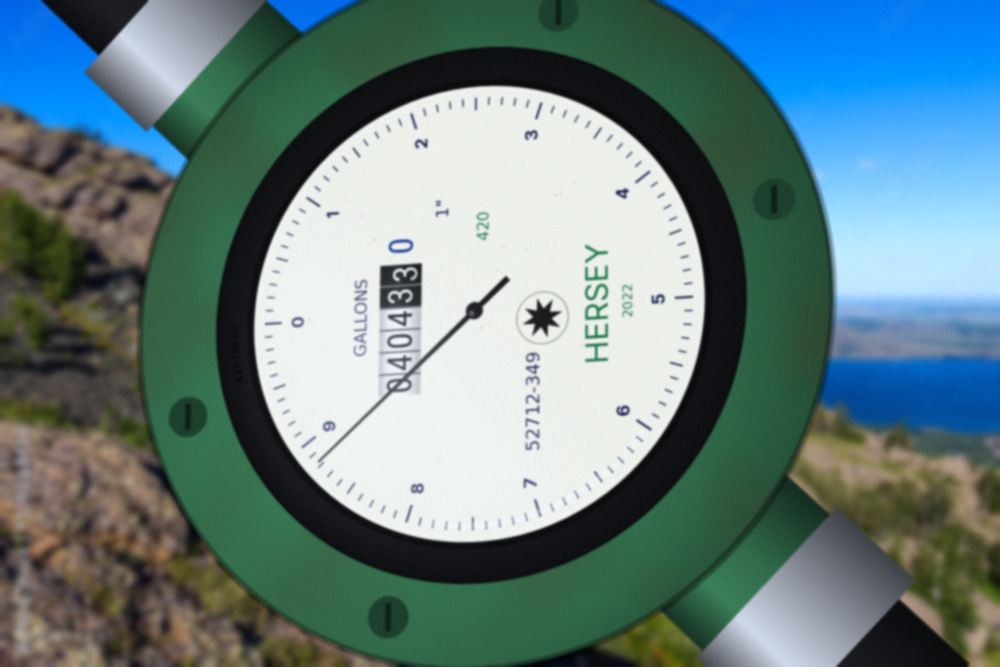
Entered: 404328.8 gal
